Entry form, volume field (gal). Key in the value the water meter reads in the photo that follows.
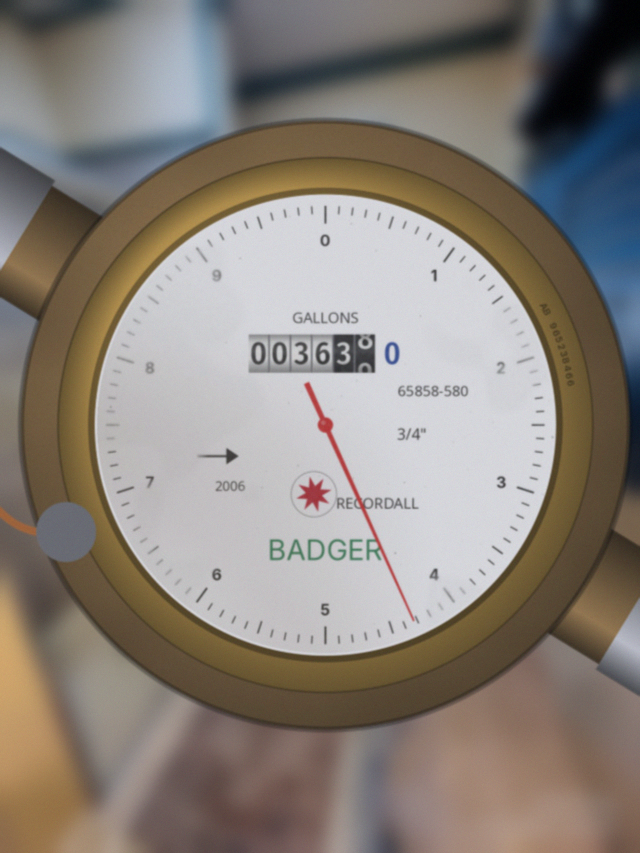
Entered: 36384.3 gal
